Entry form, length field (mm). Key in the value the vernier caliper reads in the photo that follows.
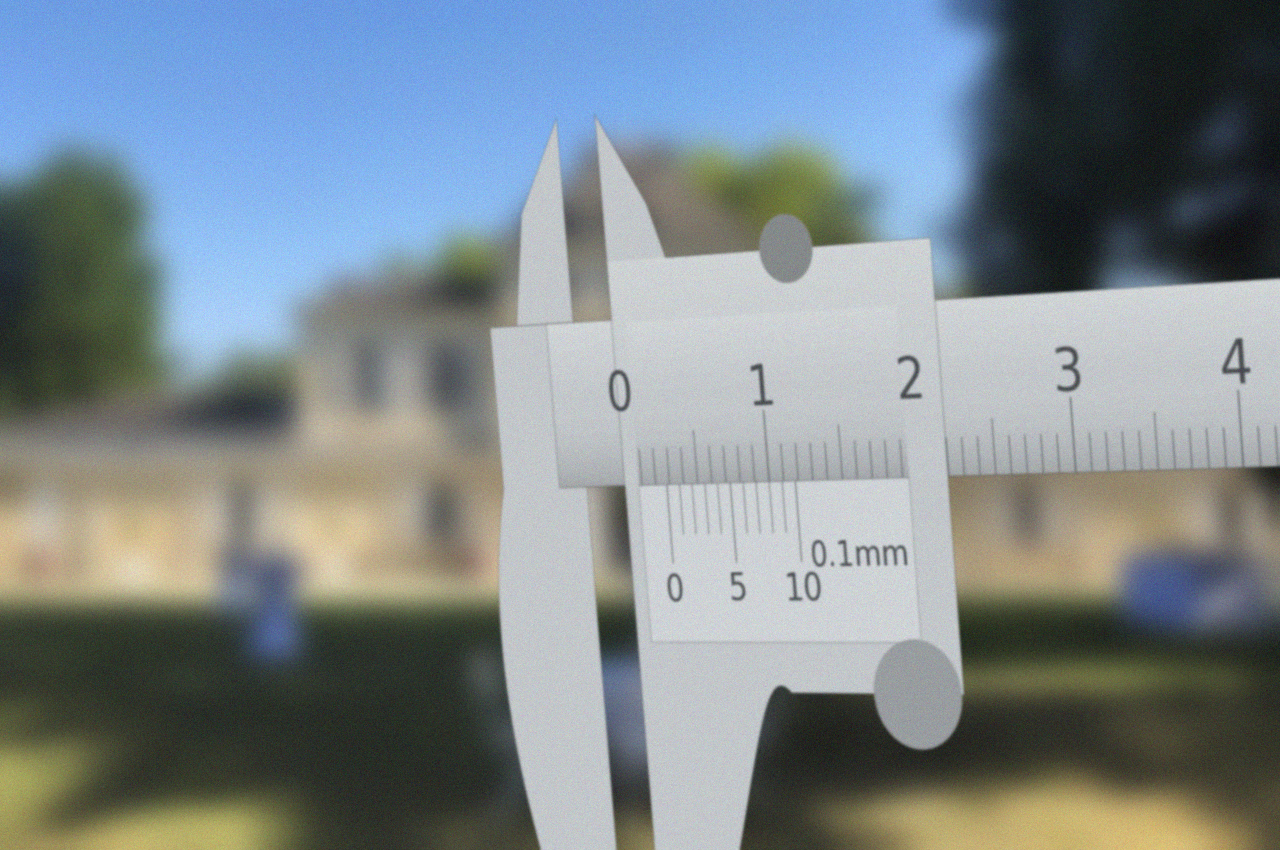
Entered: 2.8 mm
